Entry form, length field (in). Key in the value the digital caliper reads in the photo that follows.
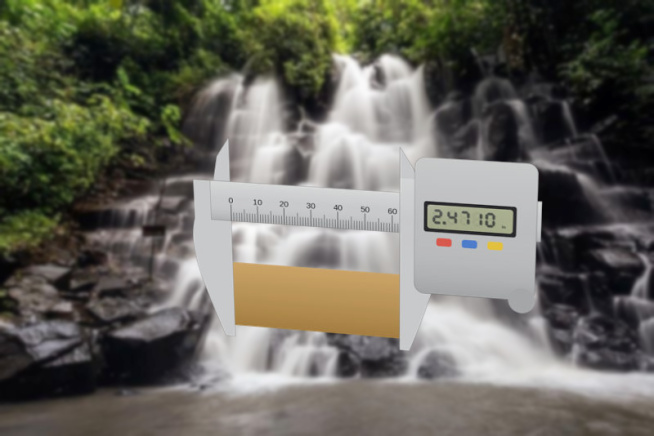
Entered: 2.4710 in
